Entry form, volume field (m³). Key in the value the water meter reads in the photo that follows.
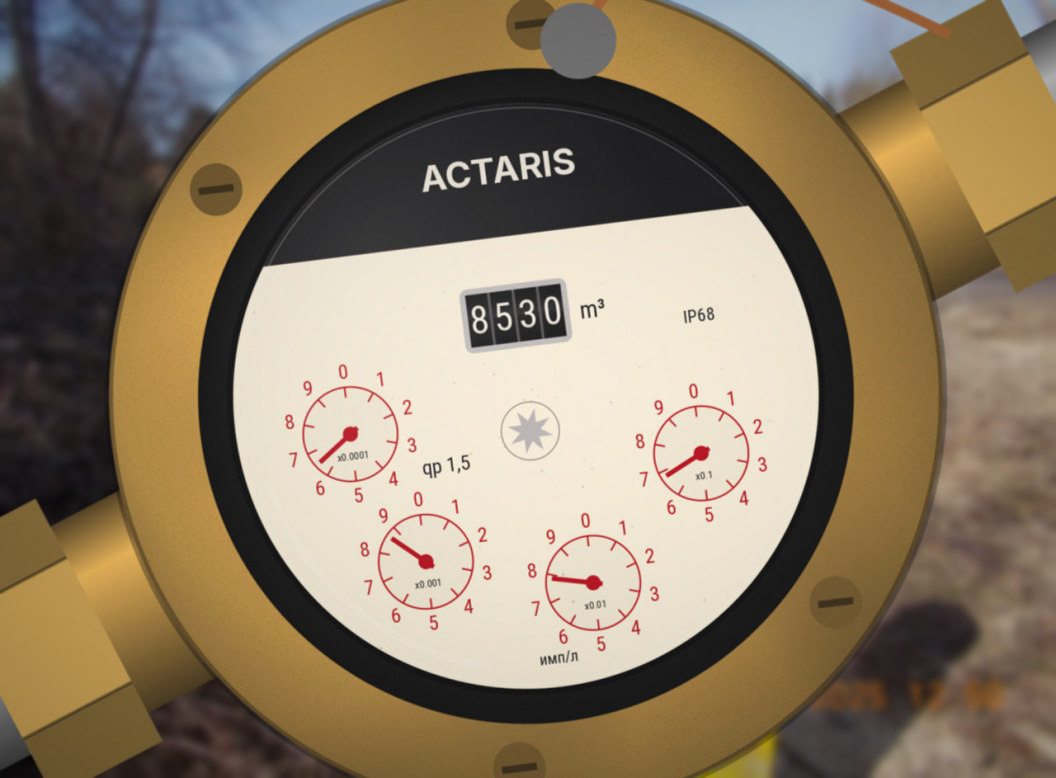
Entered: 8530.6786 m³
